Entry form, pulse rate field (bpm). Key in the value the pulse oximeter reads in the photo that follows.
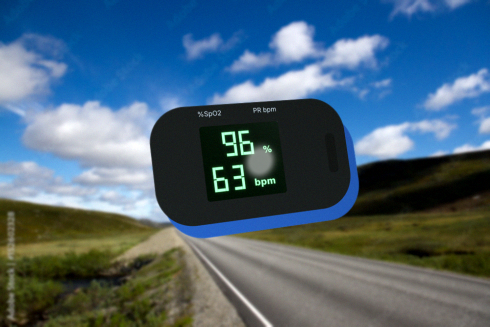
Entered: 63 bpm
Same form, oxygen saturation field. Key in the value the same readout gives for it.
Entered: 96 %
